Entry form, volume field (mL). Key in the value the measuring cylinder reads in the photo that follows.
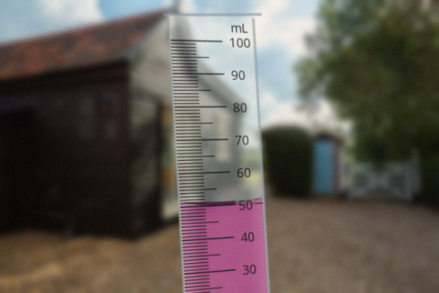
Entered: 50 mL
